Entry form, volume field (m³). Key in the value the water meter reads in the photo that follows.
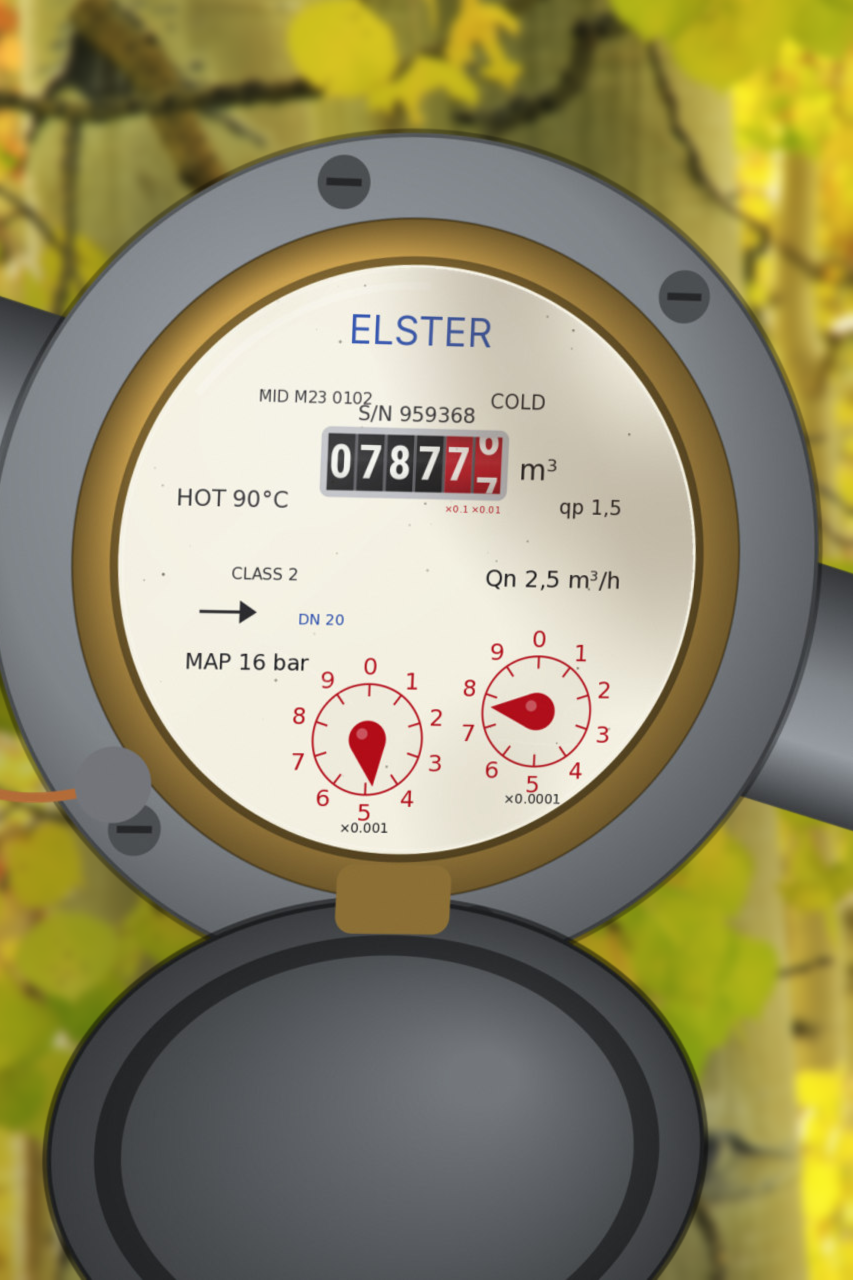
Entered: 787.7647 m³
